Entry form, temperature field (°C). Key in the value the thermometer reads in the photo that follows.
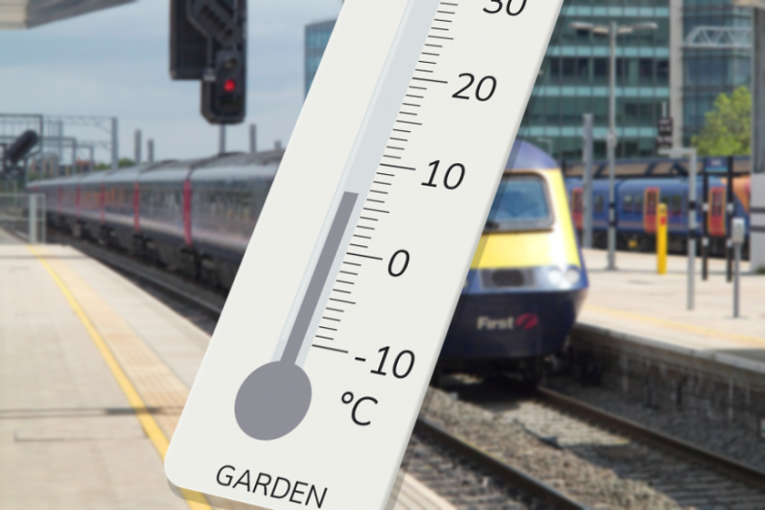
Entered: 6.5 °C
